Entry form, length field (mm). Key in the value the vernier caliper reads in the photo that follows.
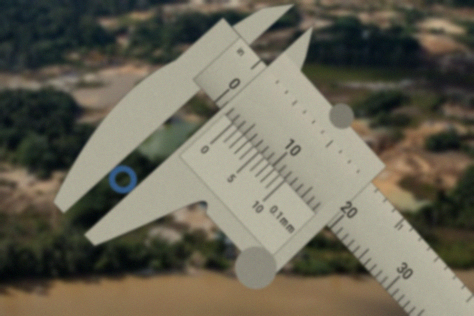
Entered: 3.2 mm
